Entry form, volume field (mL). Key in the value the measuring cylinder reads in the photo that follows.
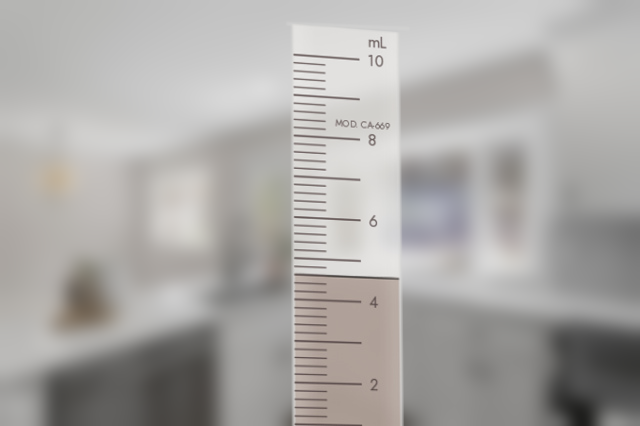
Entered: 4.6 mL
